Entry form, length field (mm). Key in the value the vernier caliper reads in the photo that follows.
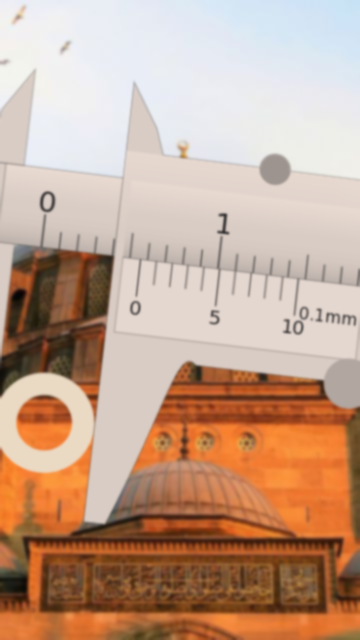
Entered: 5.6 mm
